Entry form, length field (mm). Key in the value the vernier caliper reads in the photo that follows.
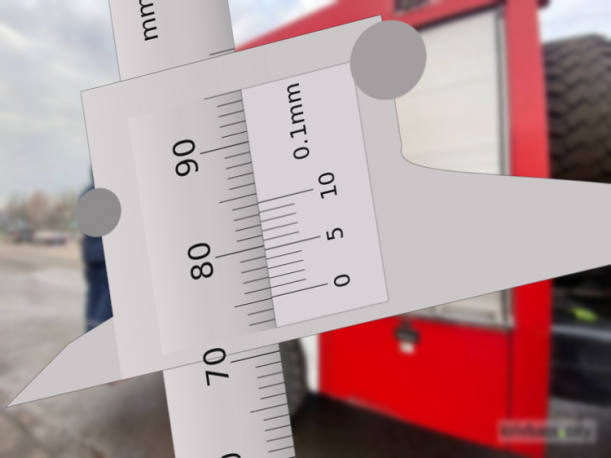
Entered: 75.1 mm
